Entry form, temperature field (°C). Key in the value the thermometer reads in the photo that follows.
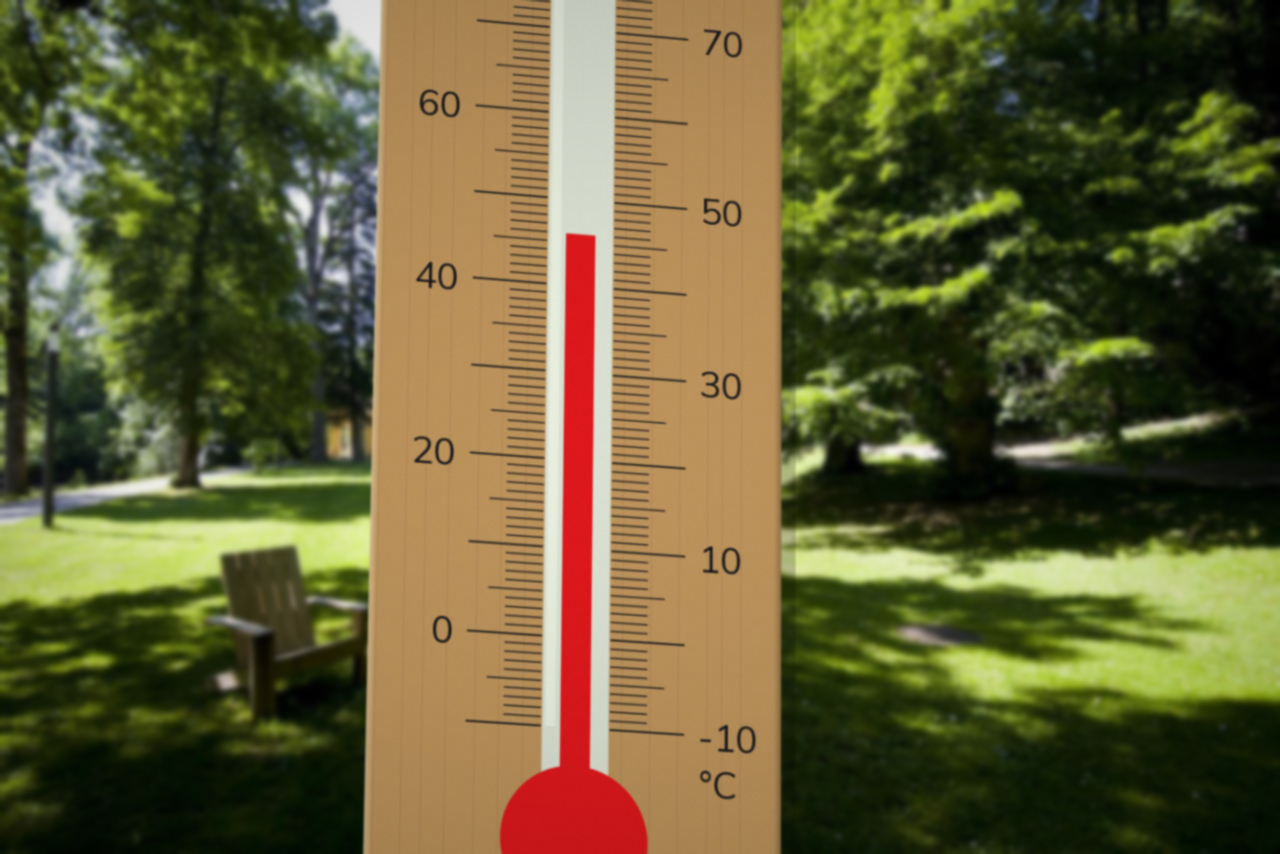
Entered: 46 °C
